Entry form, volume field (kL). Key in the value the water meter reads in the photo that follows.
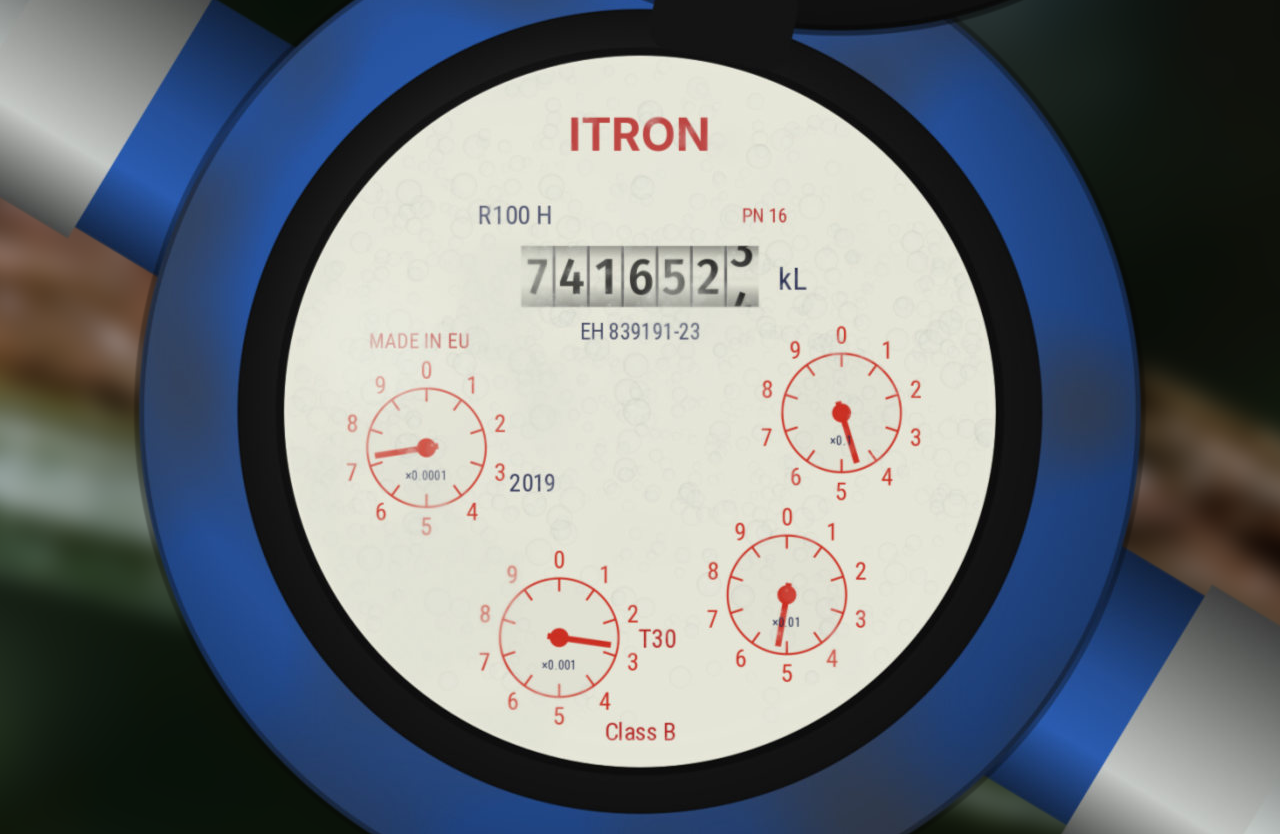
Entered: 7416523.4527 kL
